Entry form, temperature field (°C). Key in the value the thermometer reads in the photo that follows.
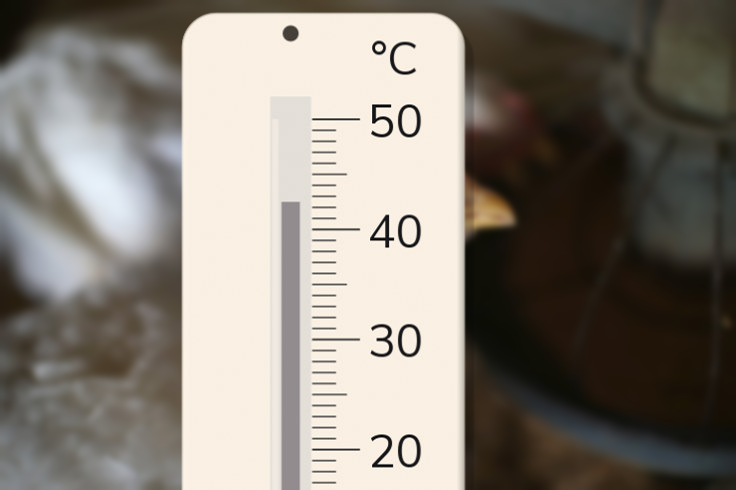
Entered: 42.5 °C
